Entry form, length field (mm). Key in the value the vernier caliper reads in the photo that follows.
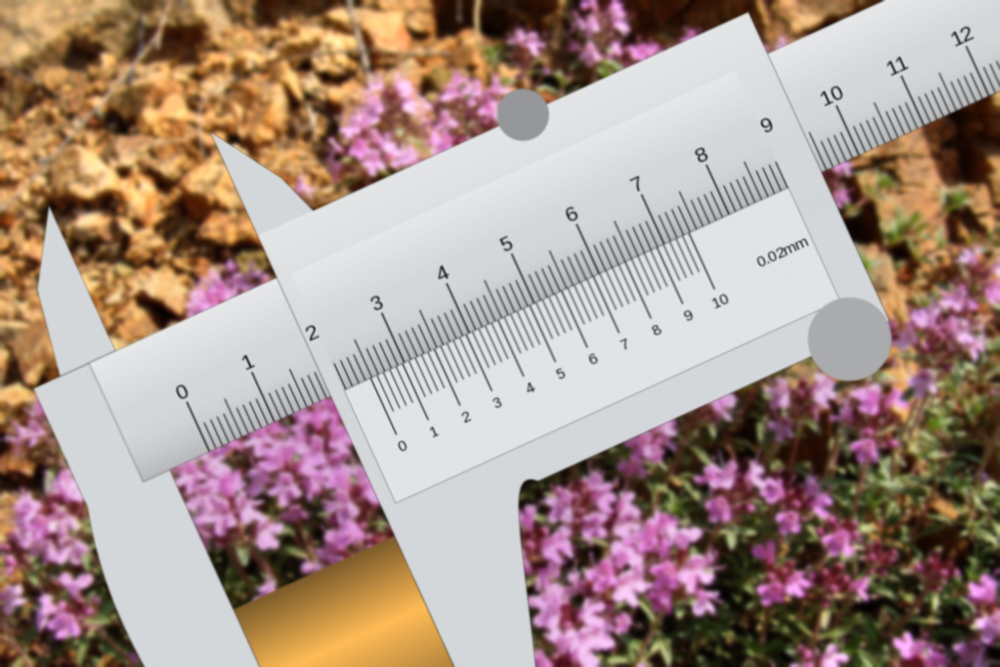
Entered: 24.8 mm
